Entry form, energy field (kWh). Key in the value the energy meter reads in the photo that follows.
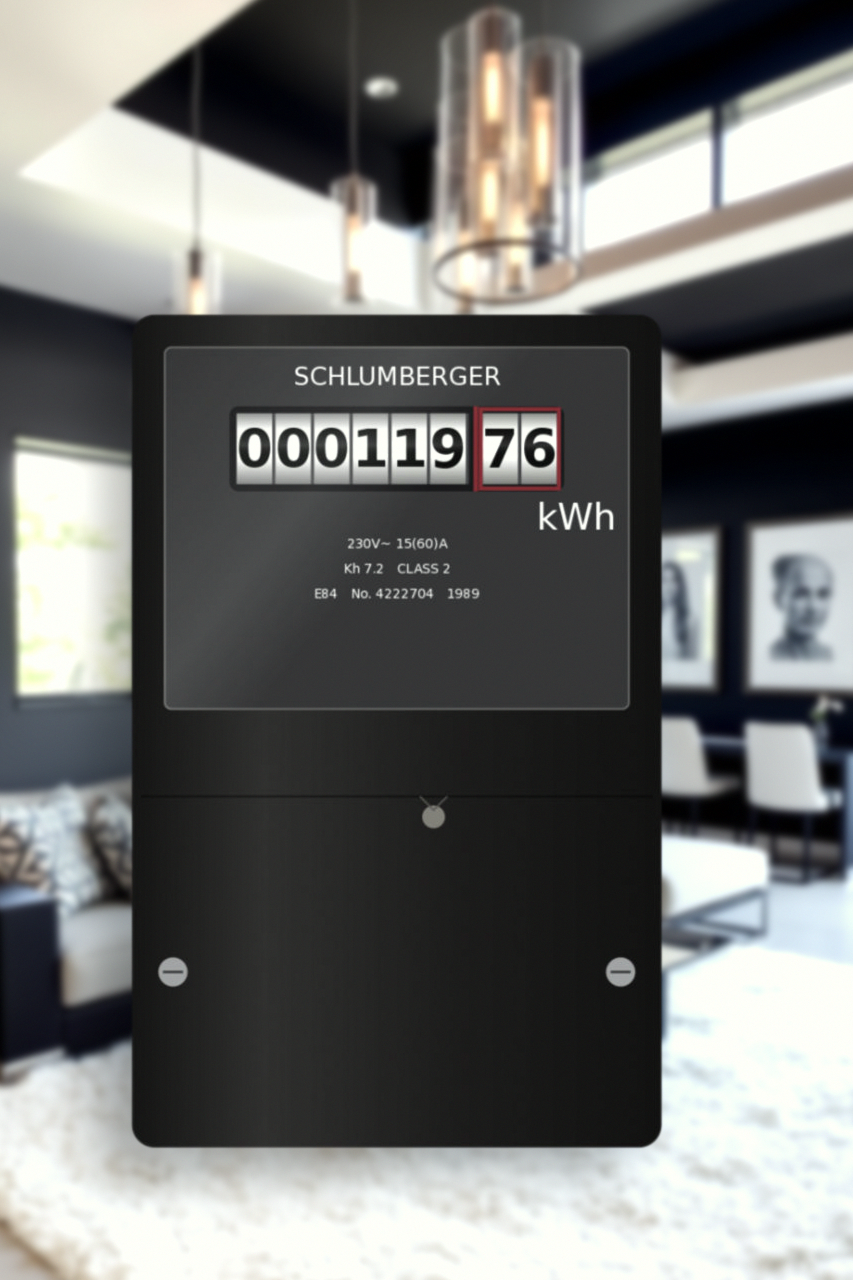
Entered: 119.76 kWh
